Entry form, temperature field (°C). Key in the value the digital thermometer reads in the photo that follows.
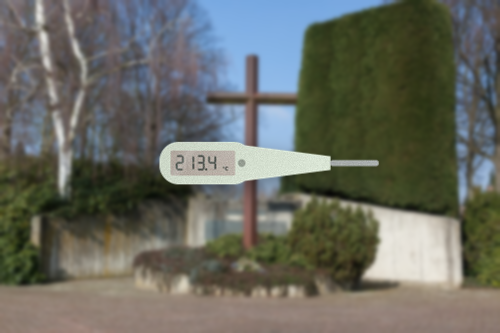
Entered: 213.4 °C
